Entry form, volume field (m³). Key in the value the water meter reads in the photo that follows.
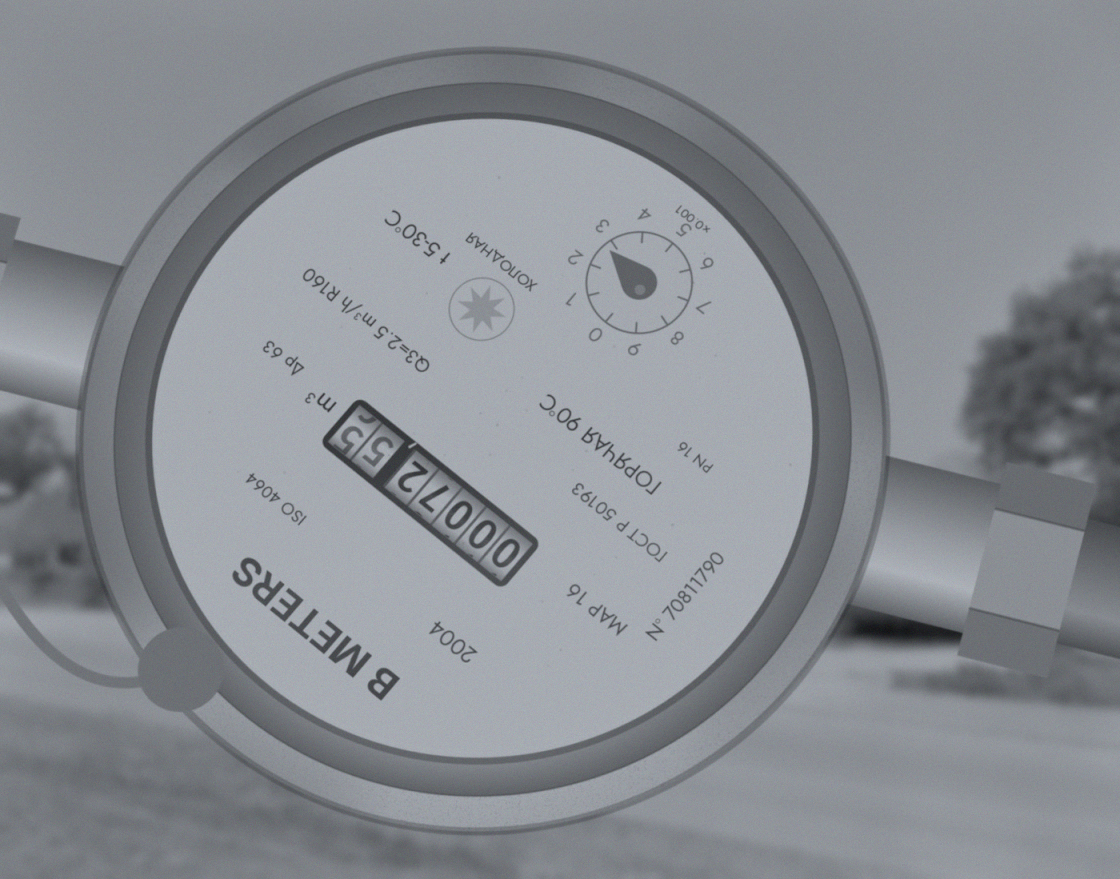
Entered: 72.552 m³
